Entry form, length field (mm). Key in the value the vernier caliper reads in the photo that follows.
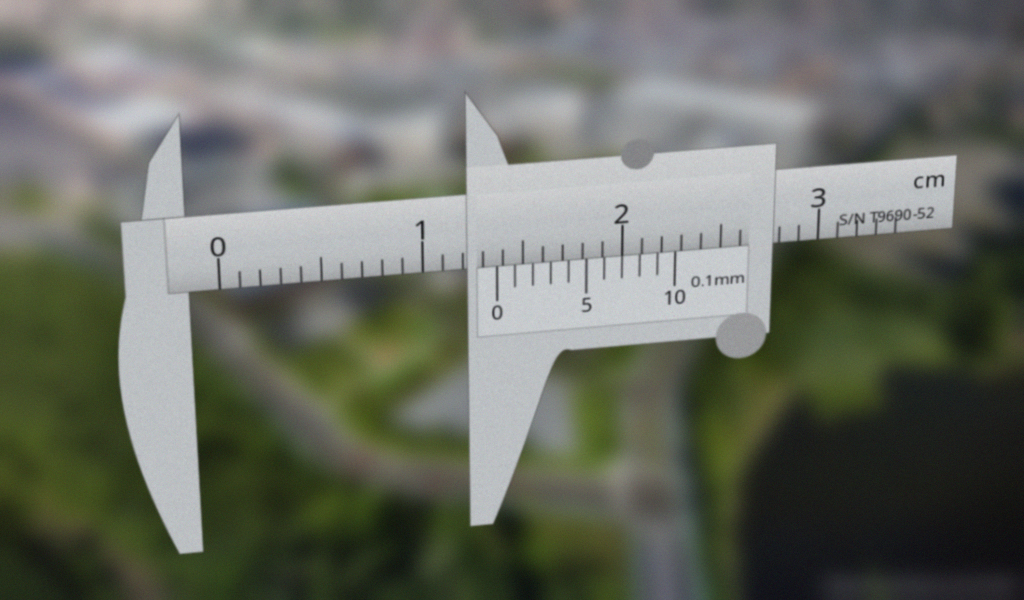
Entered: 13.7 mm
